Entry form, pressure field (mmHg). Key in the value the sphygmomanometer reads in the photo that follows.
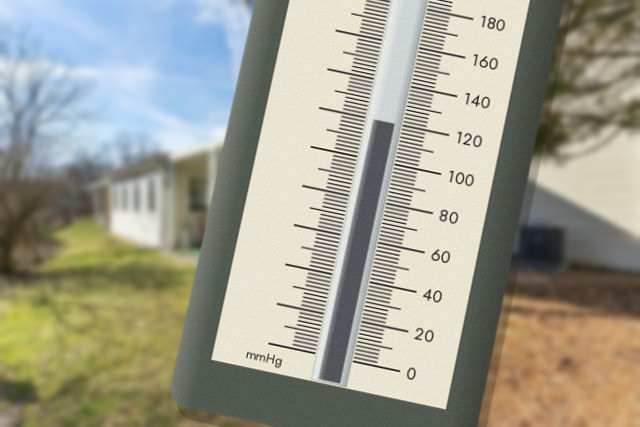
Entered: 120 mmHg
